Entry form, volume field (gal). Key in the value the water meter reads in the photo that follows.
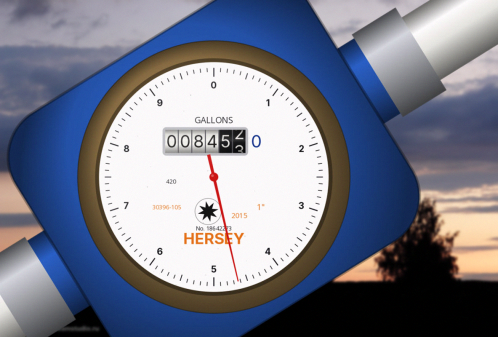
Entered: 84524.6 gal
